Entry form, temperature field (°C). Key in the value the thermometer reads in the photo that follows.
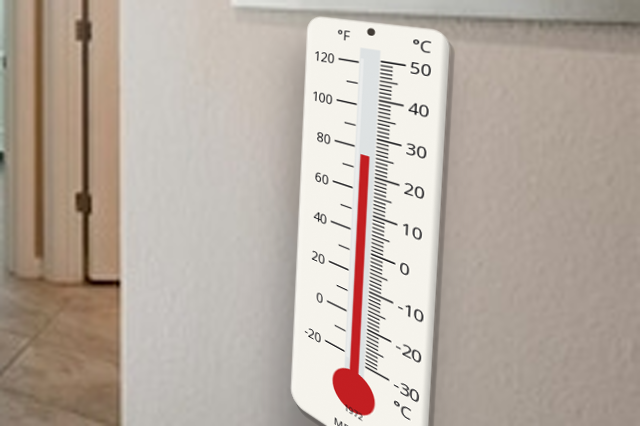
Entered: 25 °C
